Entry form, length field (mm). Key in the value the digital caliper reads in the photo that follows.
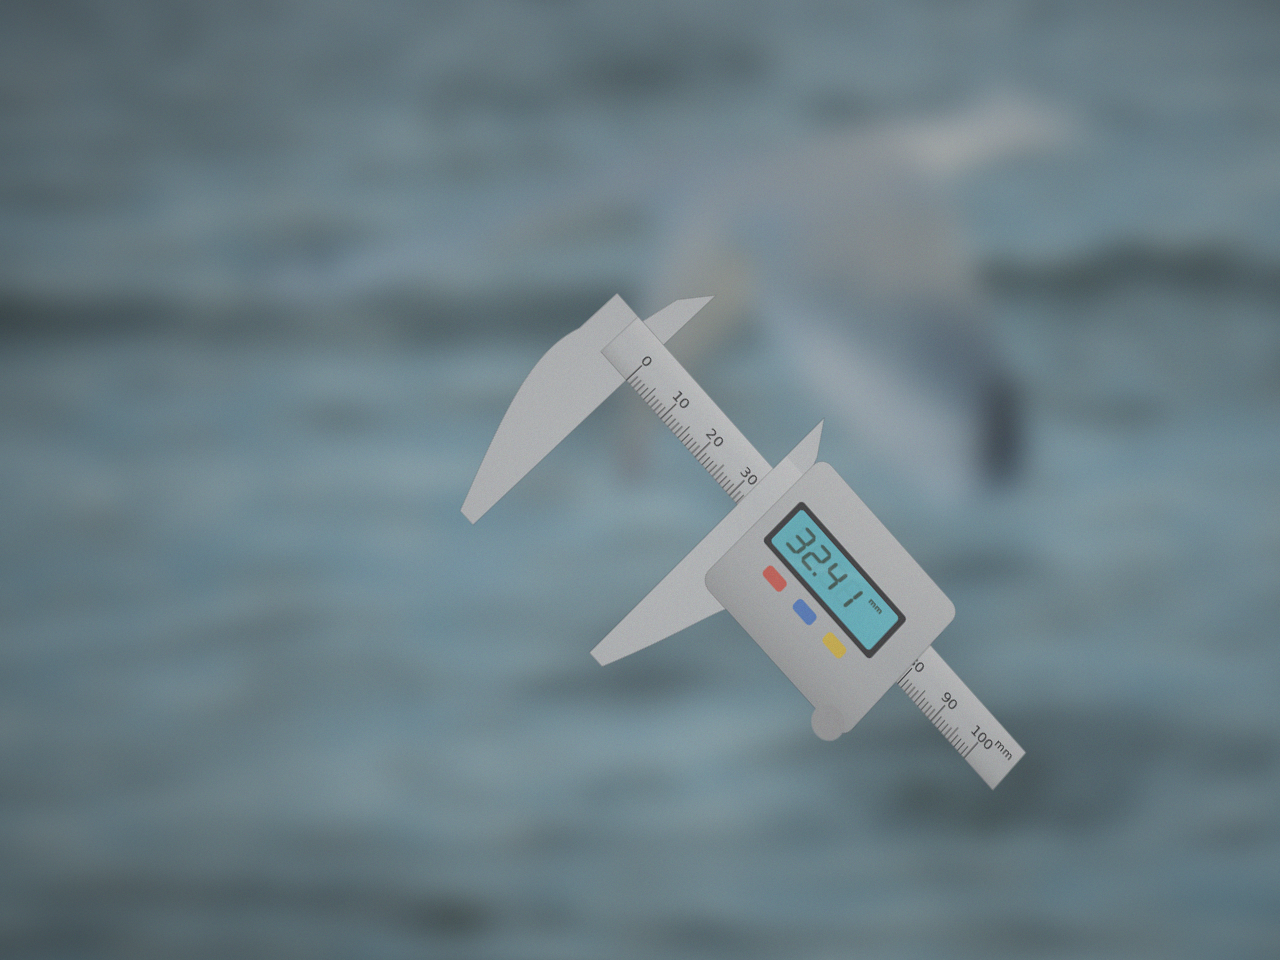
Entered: 32.41 mm
